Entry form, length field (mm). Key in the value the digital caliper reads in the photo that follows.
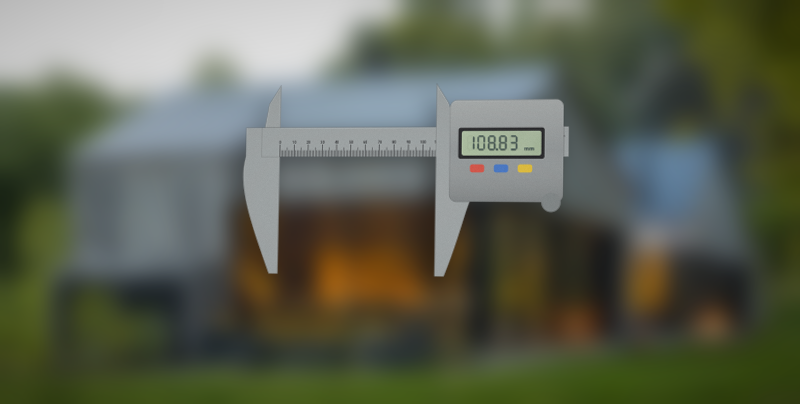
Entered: 108.83 mm
